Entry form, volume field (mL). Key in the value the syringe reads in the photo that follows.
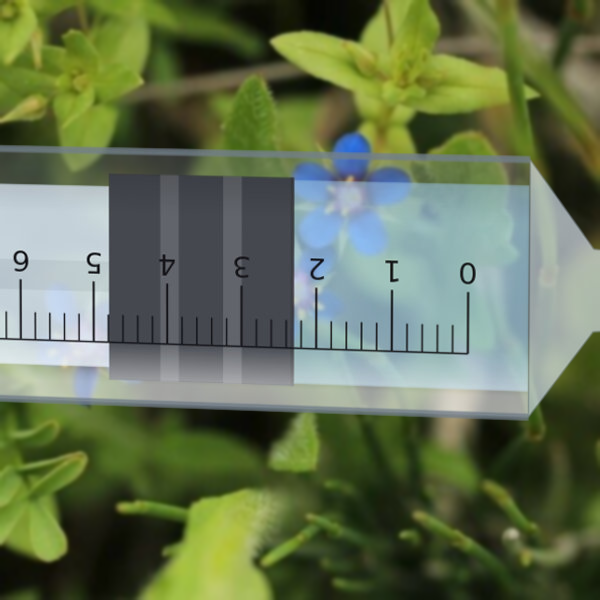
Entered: 2.3 mL
